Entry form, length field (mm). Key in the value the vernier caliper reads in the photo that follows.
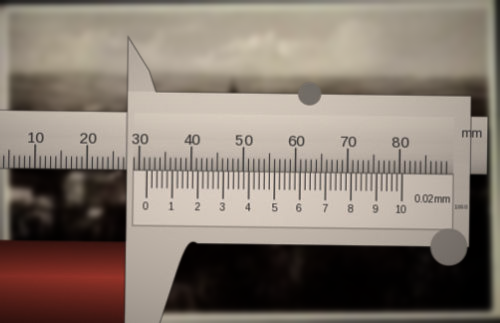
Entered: 31.5 mm
